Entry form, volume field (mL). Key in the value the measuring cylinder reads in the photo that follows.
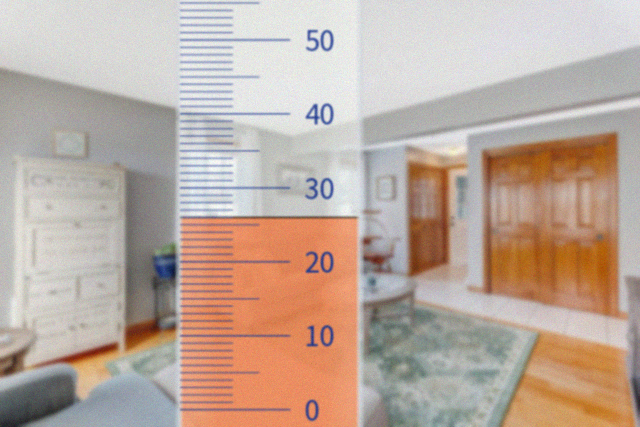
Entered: 26 mL
